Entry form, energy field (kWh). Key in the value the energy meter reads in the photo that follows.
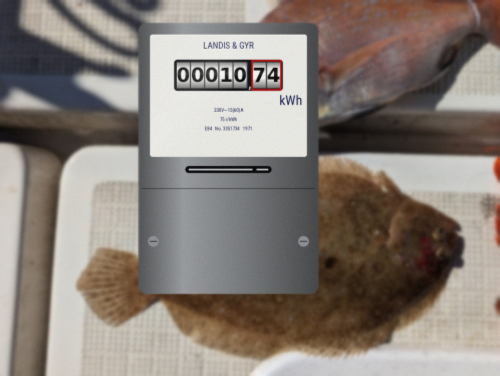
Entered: 10.74 kWh
